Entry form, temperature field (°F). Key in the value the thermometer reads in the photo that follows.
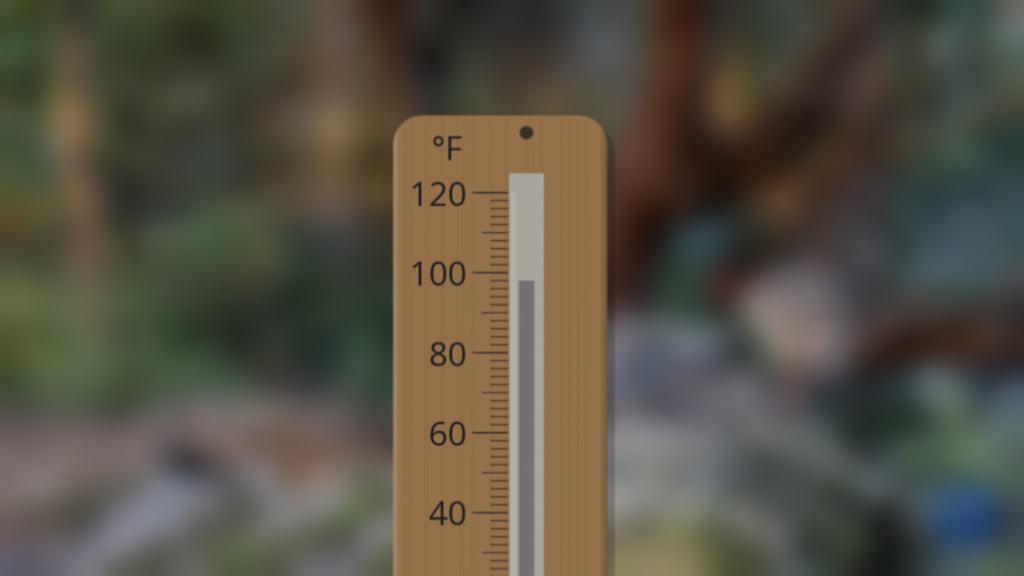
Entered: 98 °F
